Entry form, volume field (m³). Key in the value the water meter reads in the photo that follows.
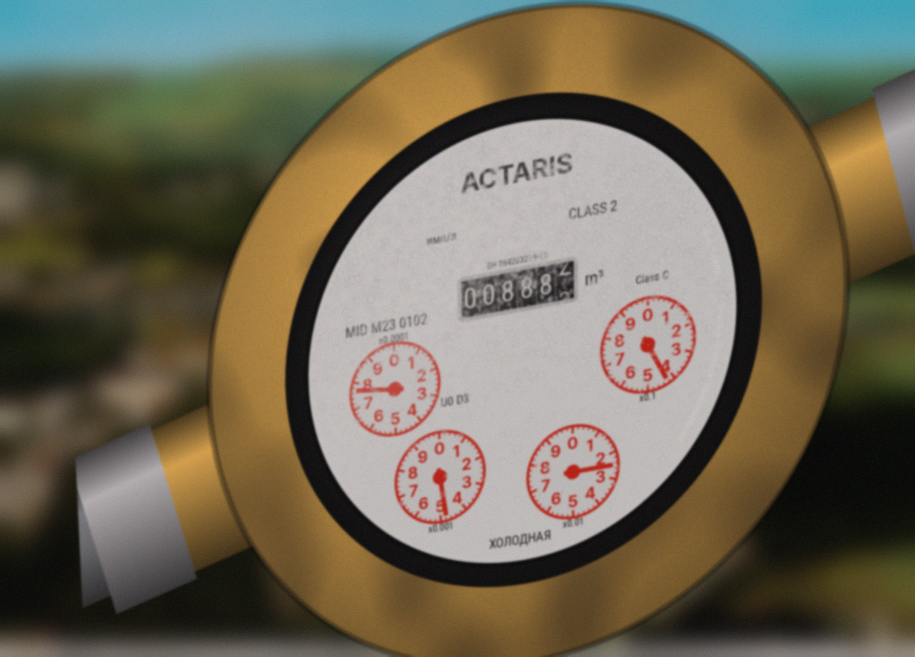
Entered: 8882.4247 m³
